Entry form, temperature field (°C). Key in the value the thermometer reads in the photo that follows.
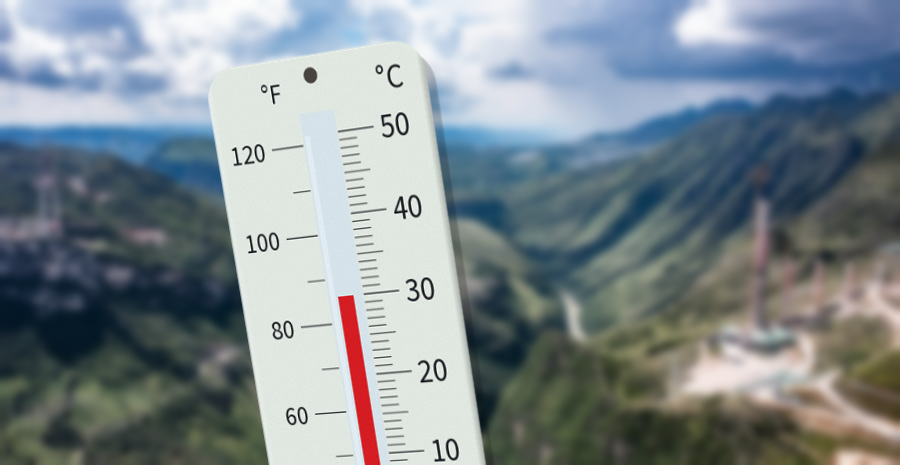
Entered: 30 °C
